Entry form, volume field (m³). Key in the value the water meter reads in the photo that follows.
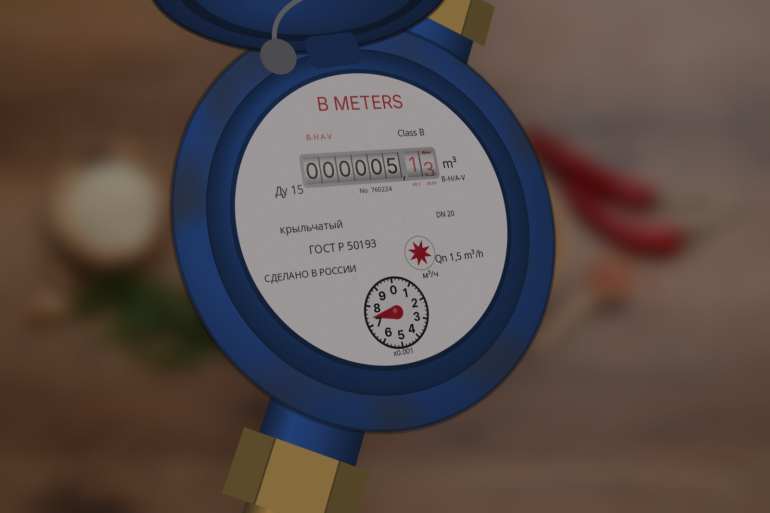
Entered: 5.127 m³
